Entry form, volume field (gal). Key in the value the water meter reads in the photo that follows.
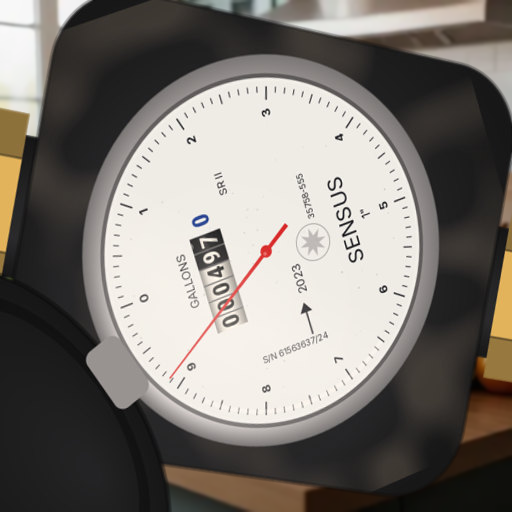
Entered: 4969.1 gal
